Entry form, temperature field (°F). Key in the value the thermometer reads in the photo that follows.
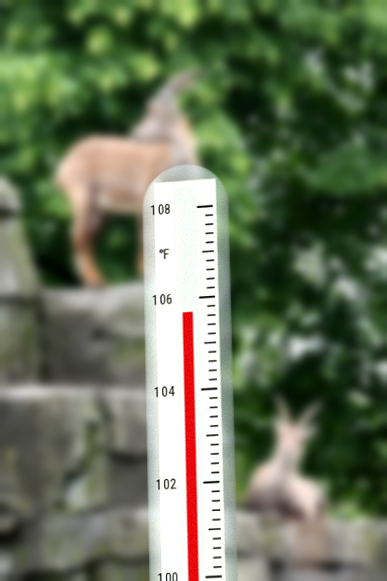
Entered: 105.7 °F
